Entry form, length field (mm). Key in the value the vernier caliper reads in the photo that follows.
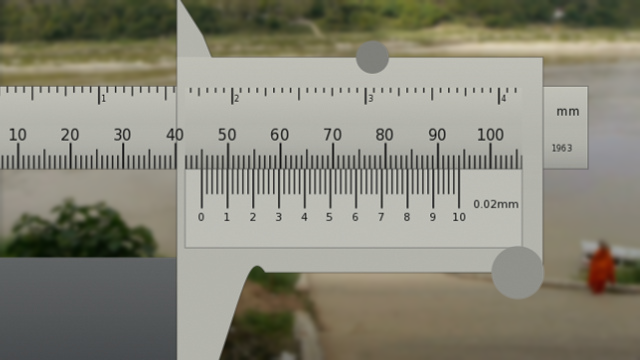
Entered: 45.0 mm
